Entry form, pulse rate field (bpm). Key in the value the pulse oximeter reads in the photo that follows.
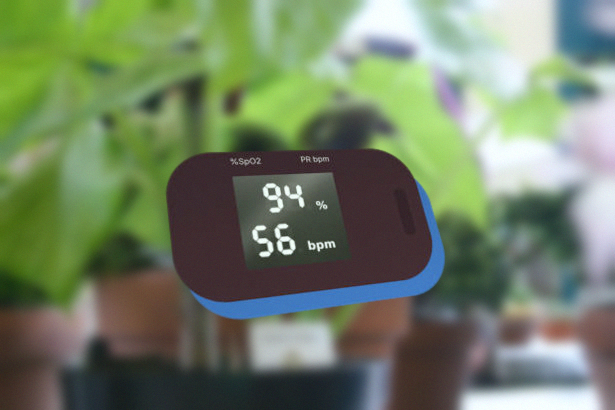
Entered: 56 bpm
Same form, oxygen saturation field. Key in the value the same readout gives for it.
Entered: 94 %
